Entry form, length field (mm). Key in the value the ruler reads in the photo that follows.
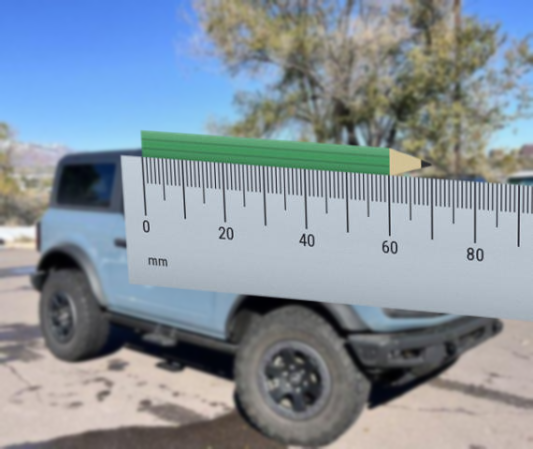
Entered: 70 mm
